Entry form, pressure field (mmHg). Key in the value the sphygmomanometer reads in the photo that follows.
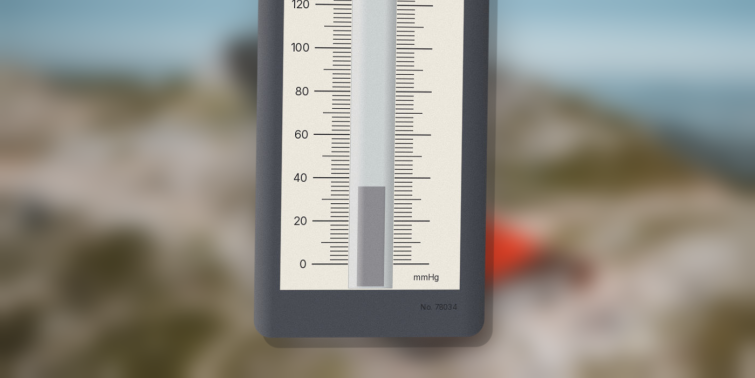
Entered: 36 mmHg
